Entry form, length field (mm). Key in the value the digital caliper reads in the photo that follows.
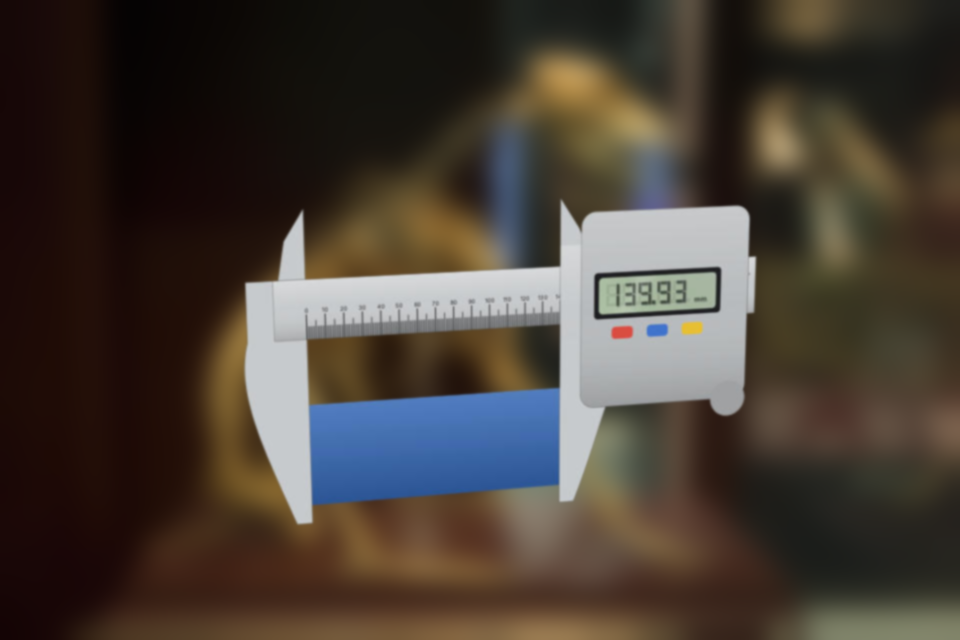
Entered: 139.93 mm
